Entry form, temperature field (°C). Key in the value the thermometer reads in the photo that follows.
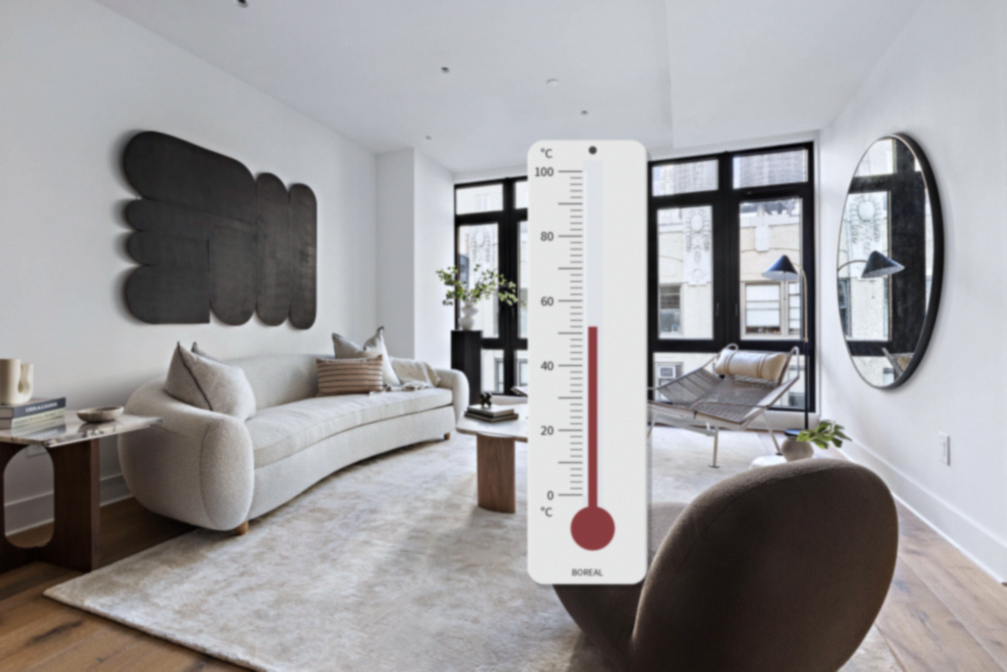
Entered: 52 °C
